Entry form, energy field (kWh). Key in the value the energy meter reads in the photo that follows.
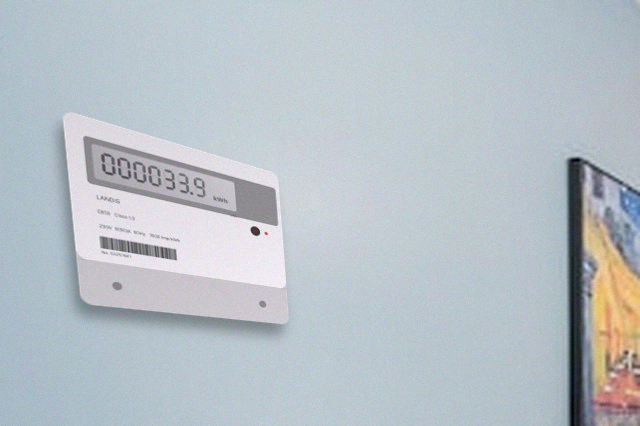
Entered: 33.9 kWh
